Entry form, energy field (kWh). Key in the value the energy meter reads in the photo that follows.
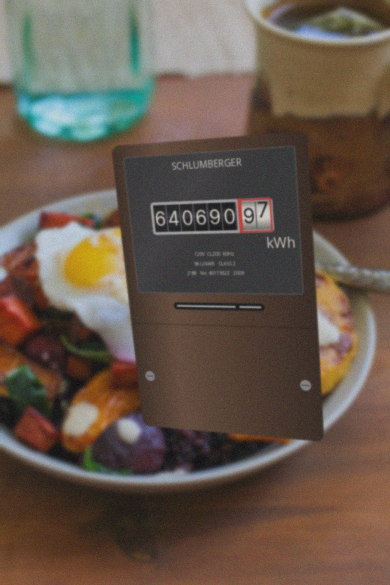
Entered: 640690.97 kWh
